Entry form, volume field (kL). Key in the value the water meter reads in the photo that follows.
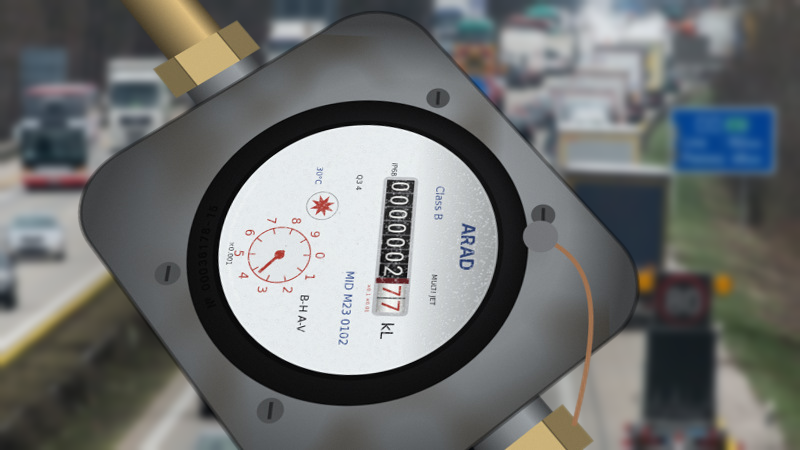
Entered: 2.773 kL
